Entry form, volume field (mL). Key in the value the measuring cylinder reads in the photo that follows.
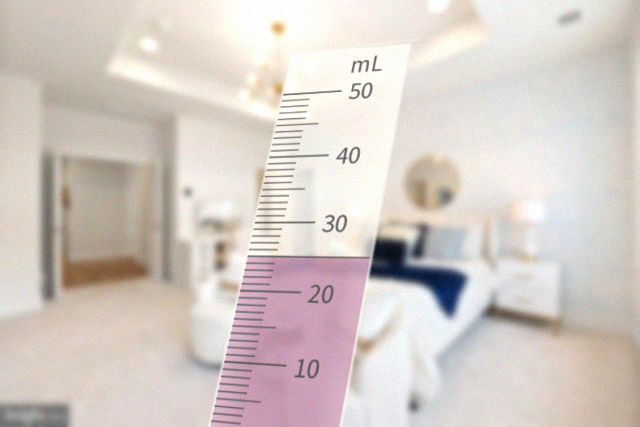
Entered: 25 mL
